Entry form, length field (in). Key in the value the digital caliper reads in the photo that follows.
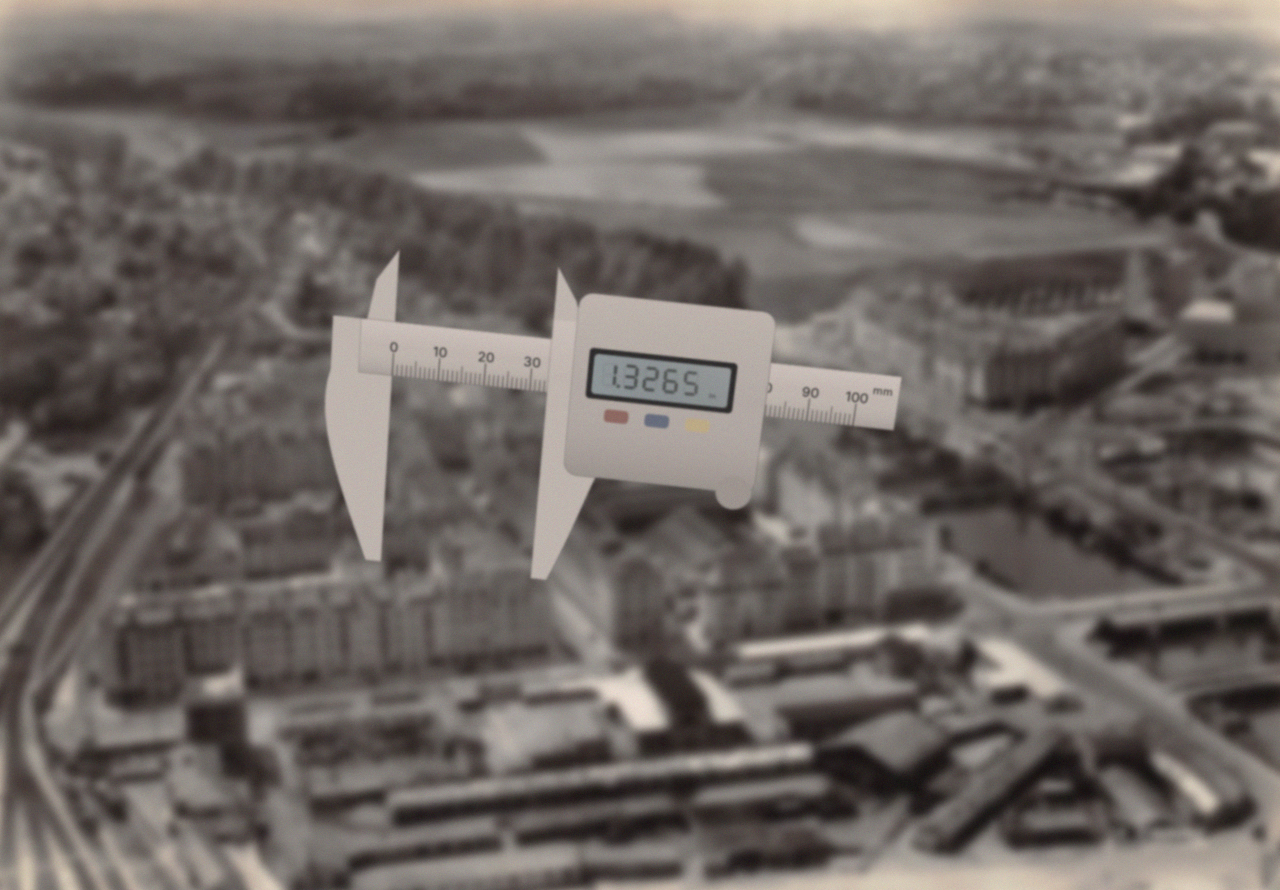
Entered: 1.3265 in
